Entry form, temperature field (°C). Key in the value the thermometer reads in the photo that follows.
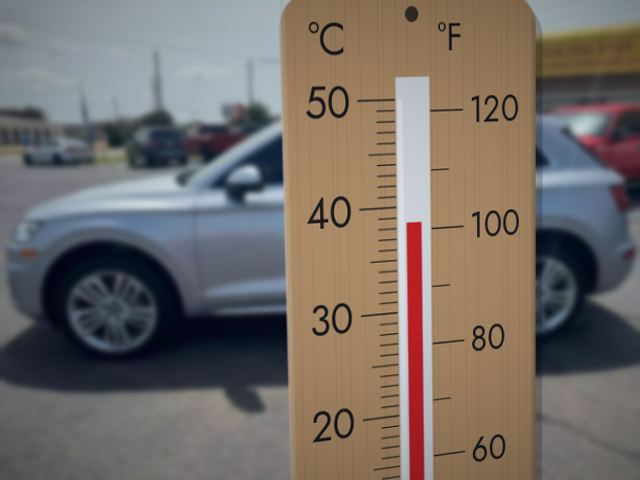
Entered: 38.5 °C
